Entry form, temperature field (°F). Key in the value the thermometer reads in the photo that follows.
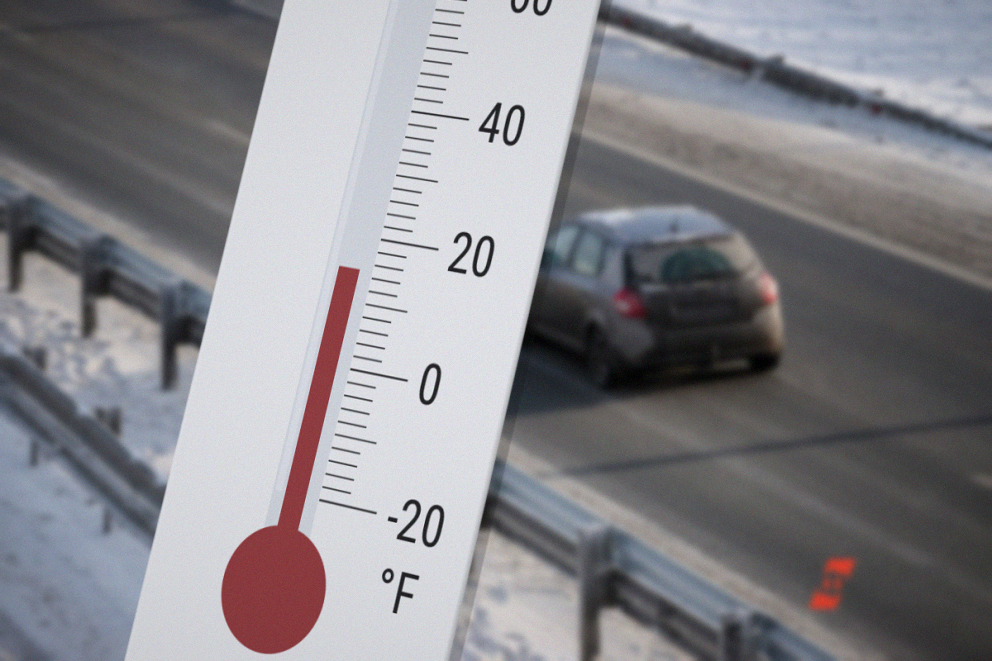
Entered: 15 °F
